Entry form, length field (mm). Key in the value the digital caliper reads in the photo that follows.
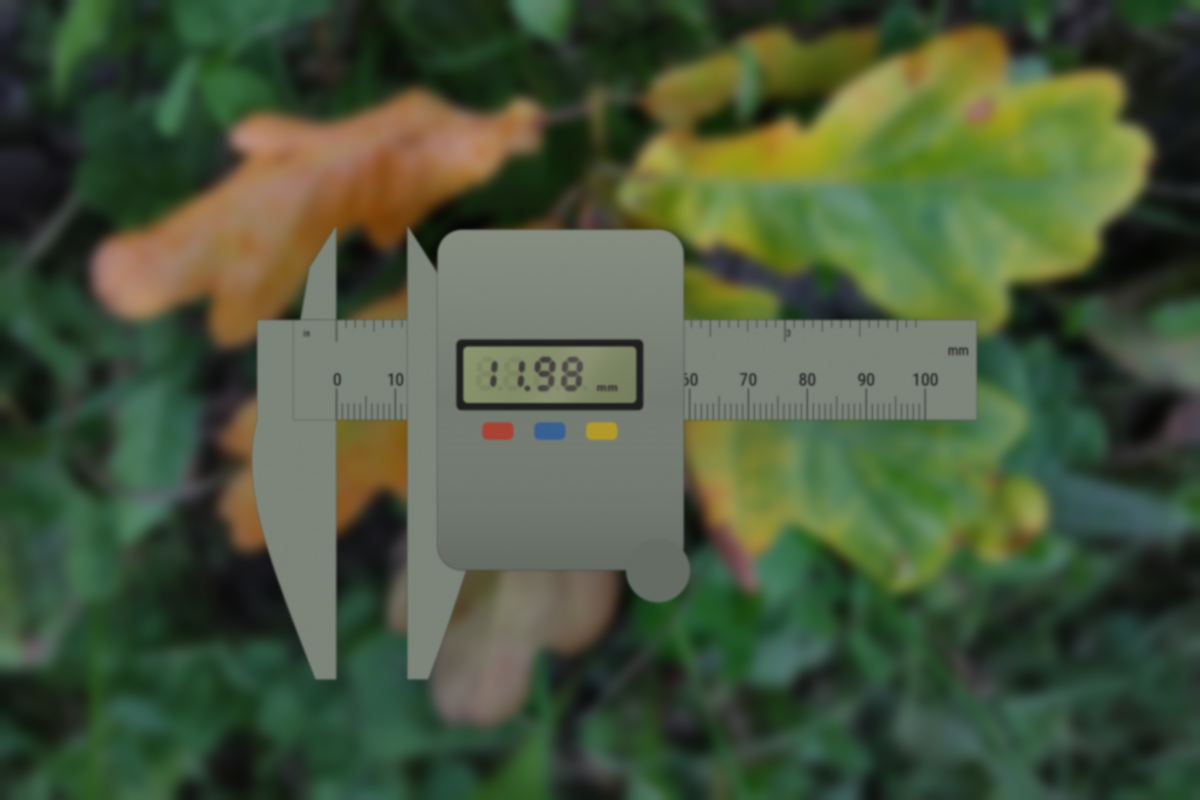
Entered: 11.98 mm
